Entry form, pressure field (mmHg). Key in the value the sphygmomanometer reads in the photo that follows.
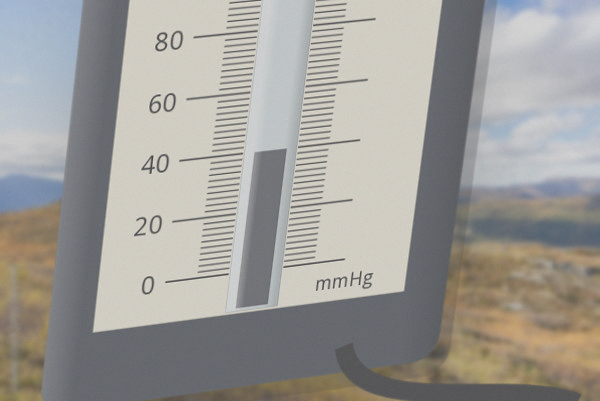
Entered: 40 mmHg
